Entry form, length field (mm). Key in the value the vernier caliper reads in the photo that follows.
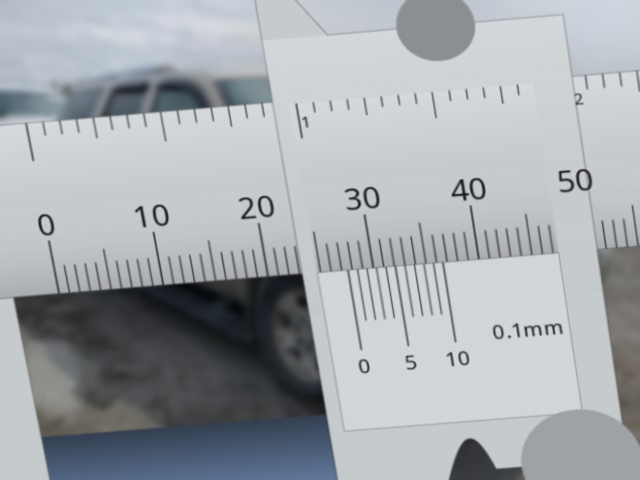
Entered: 27.6 mm
